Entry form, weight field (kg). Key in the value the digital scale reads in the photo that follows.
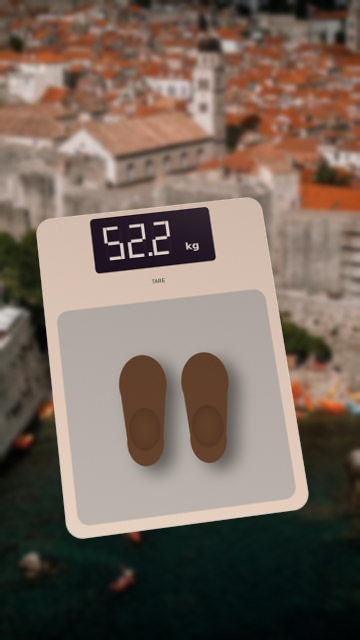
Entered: 52.2 kg
